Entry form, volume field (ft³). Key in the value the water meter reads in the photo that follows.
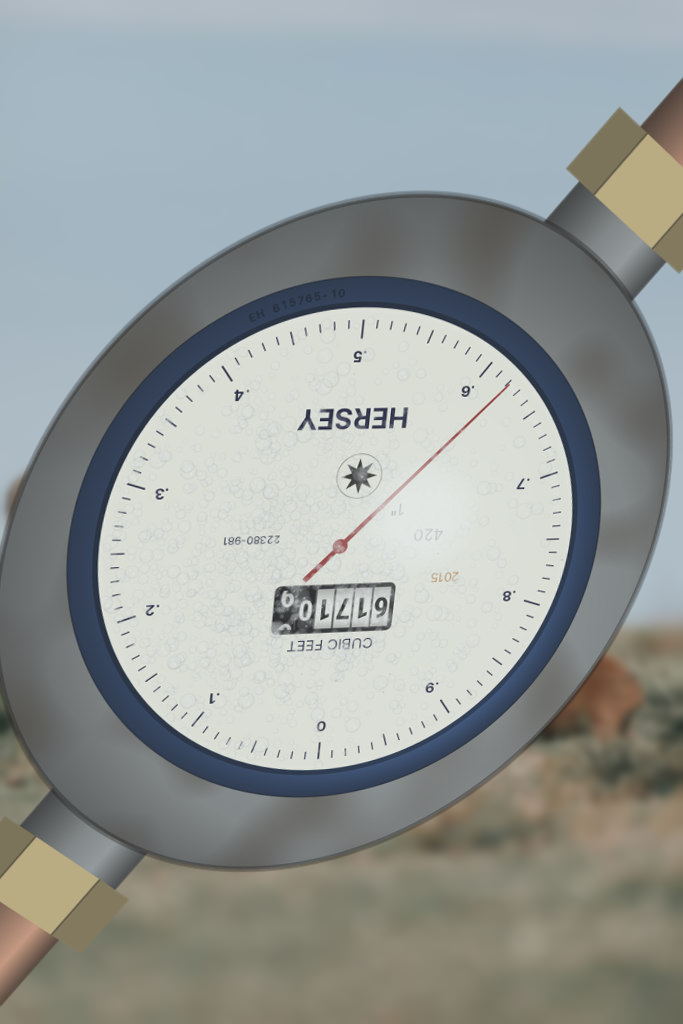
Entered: 617108.62 ft³
